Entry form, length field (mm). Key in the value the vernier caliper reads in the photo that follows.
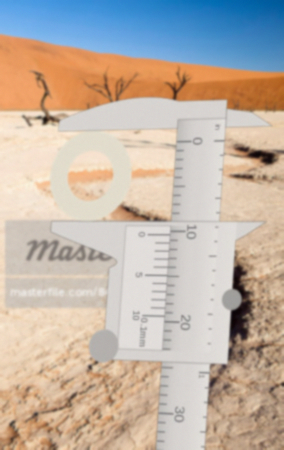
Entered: 10.4 mm
